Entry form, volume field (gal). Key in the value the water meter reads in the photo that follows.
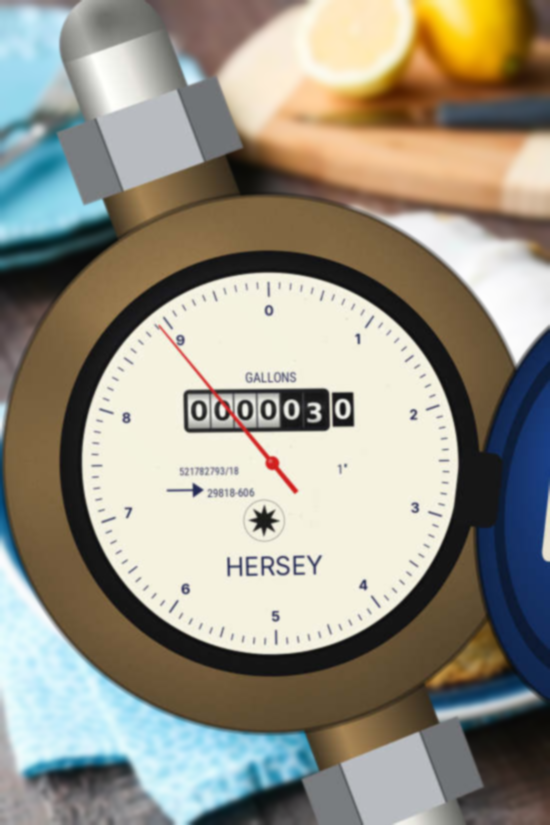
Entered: 28.9 gal
